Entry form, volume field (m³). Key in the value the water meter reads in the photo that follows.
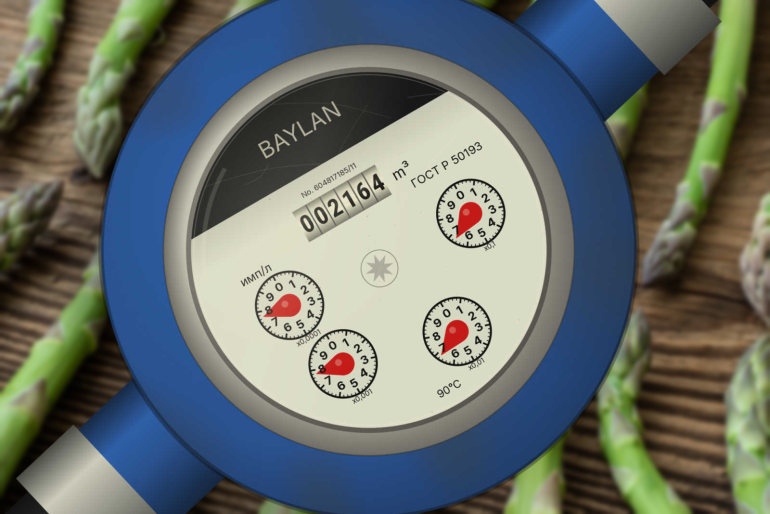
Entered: 2164.6677 m³
